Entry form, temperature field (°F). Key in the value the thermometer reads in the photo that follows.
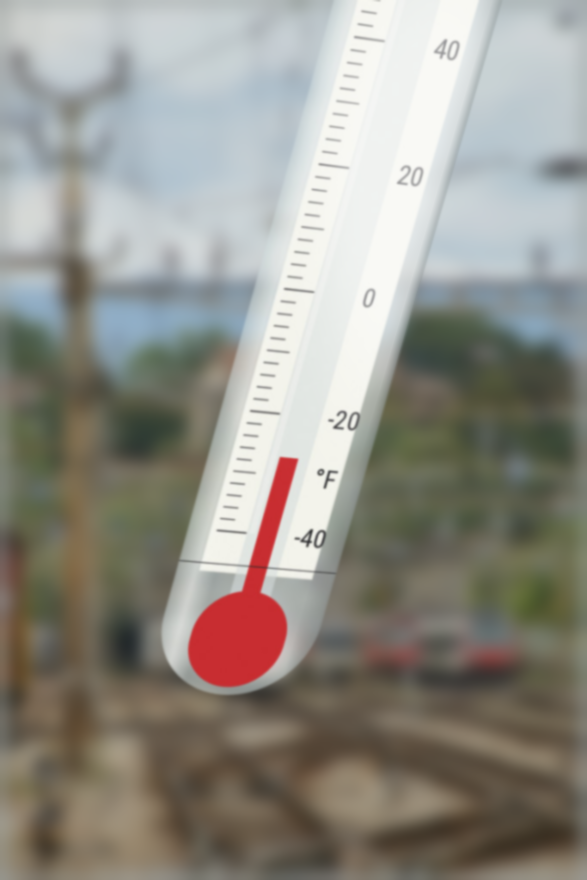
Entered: -27 °F
